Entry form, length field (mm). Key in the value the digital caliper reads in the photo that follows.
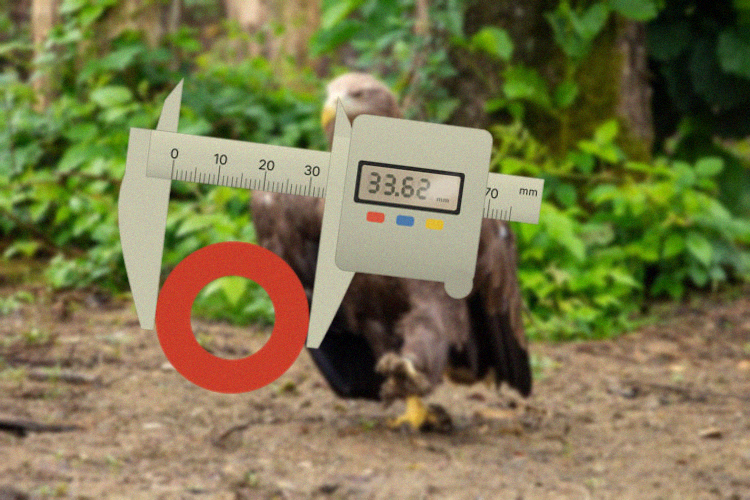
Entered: 33.62 mm
